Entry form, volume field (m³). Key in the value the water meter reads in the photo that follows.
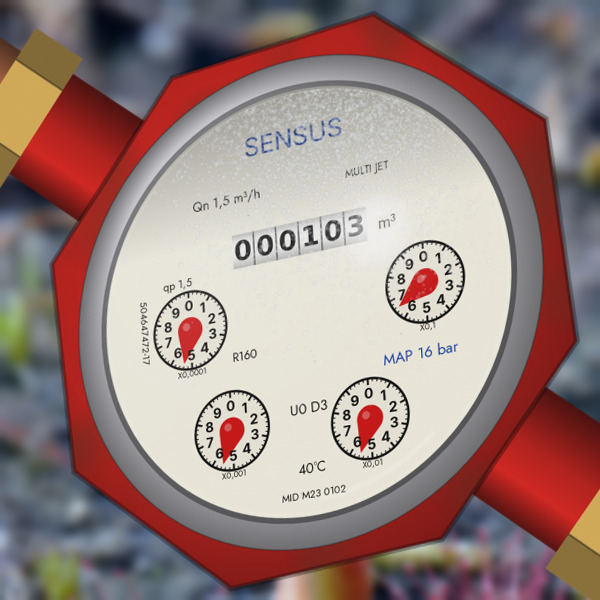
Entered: 103.6555 m³
